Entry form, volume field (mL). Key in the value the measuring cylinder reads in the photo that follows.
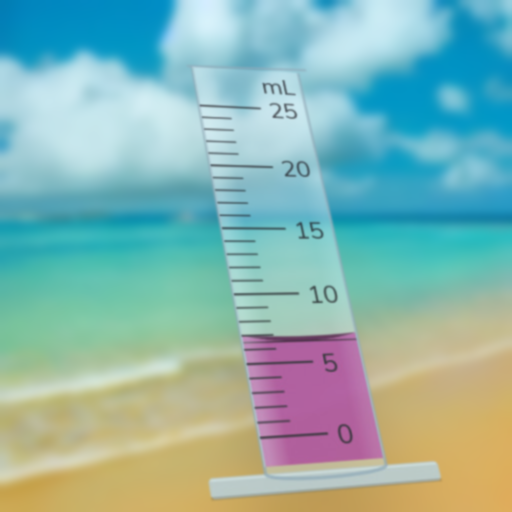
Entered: 6.5 mL
